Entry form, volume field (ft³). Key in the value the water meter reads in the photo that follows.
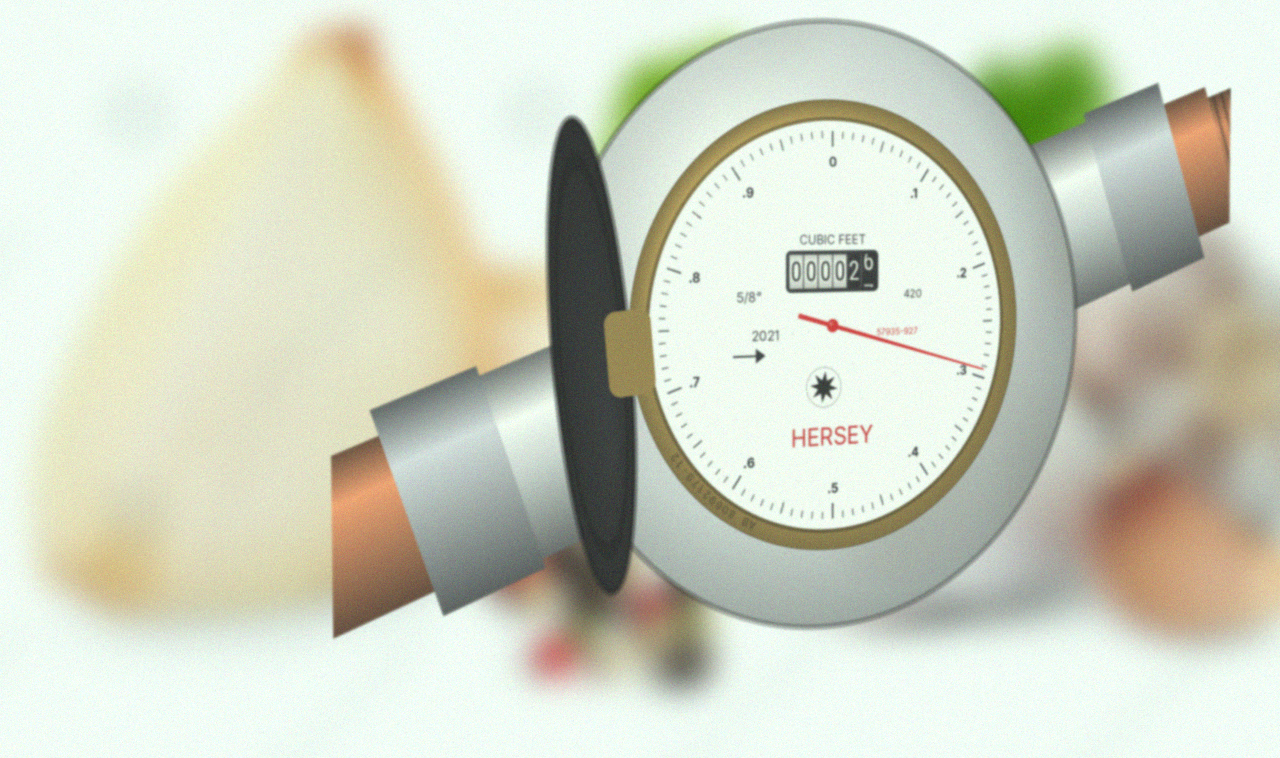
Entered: 26.29 ft³
